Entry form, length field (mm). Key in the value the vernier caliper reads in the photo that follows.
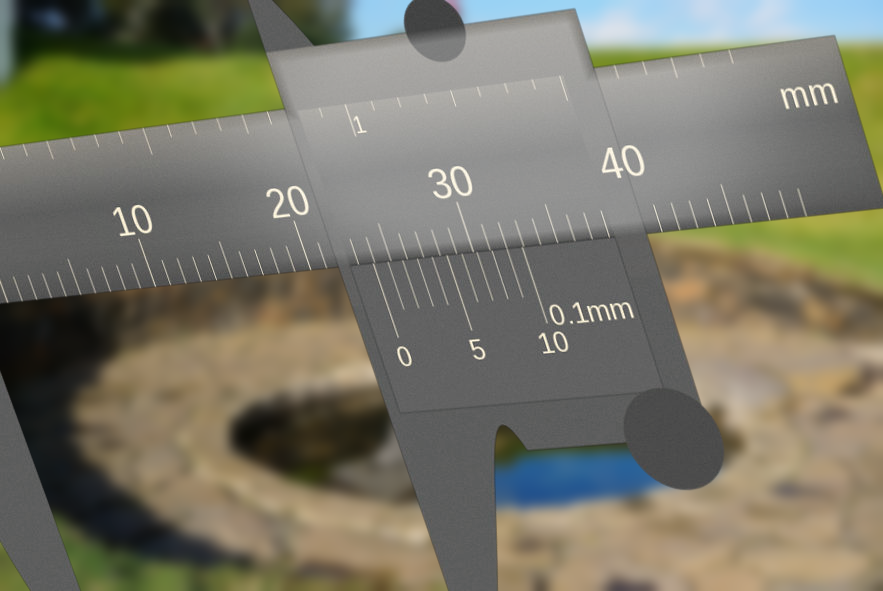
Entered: 23.9 mm
